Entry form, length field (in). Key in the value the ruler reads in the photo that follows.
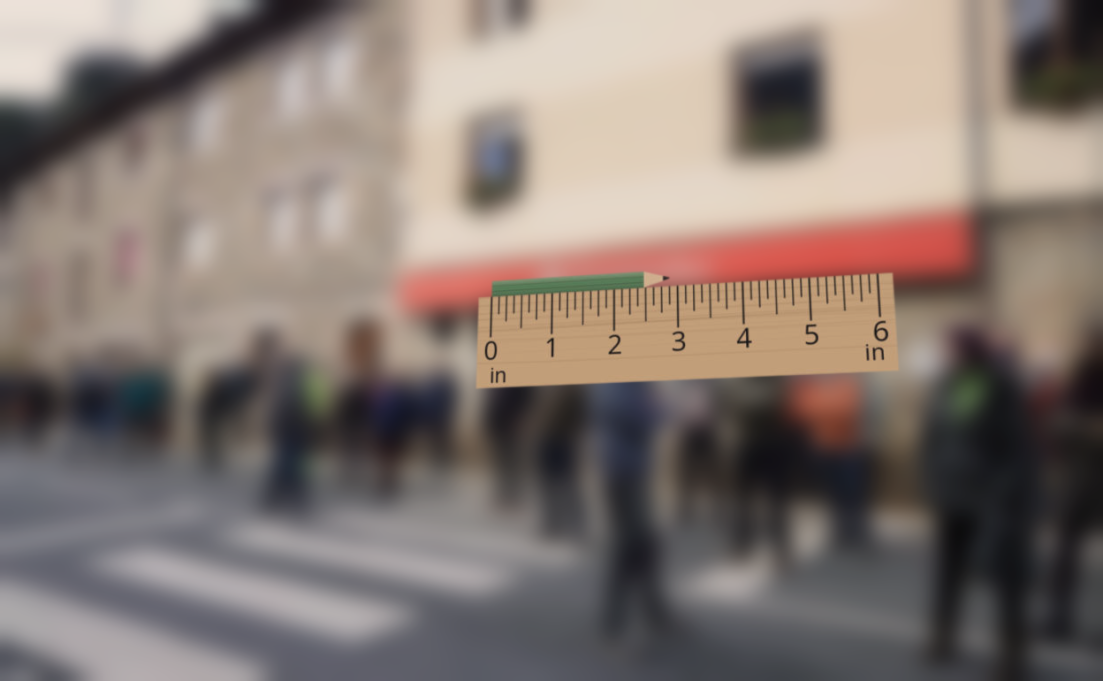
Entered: 2.875 in
